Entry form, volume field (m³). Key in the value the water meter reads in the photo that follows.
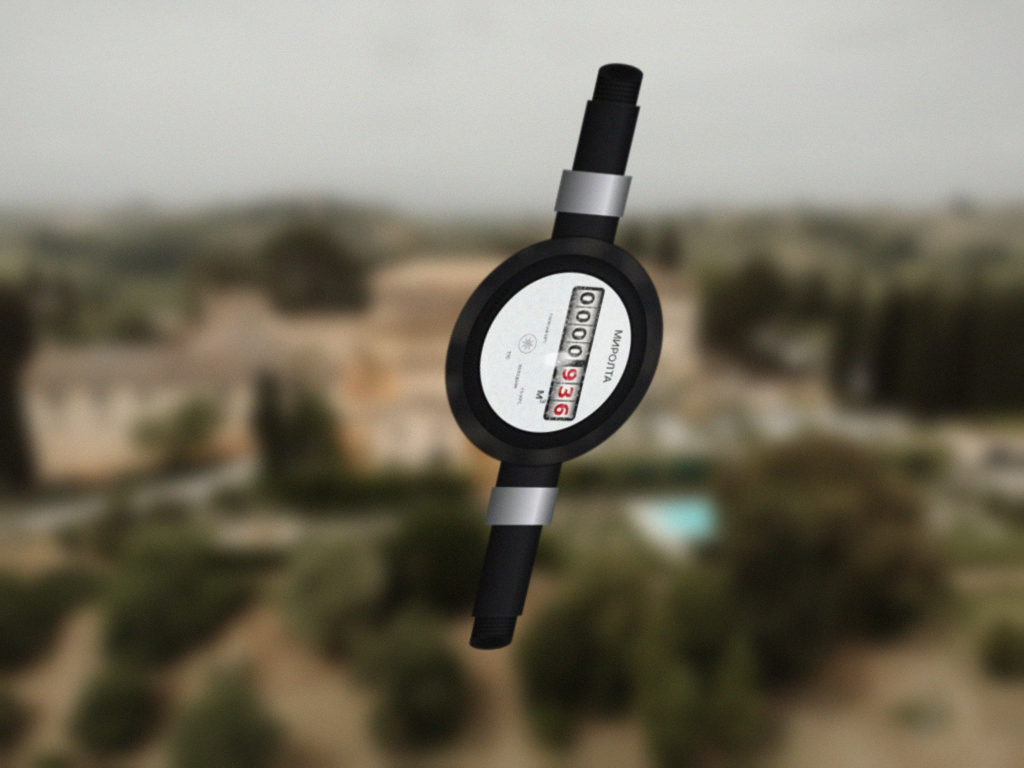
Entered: 0.936 m³
